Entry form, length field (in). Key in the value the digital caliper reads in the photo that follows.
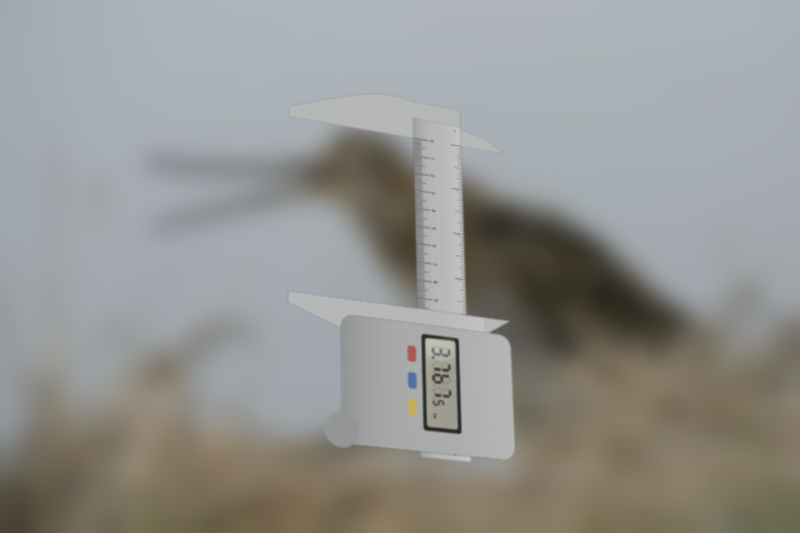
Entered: 3.7675 in
